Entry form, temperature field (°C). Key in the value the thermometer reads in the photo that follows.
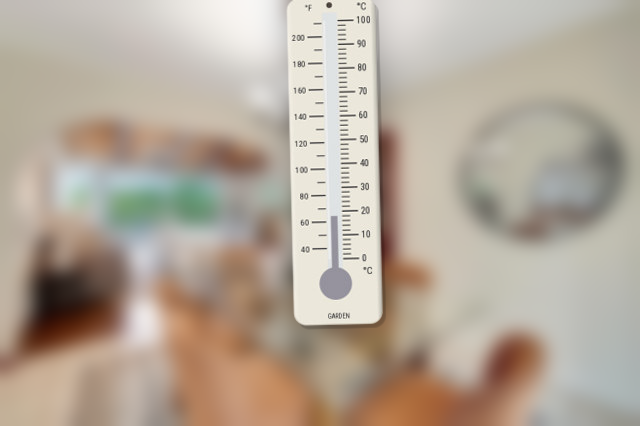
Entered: 18 °C
